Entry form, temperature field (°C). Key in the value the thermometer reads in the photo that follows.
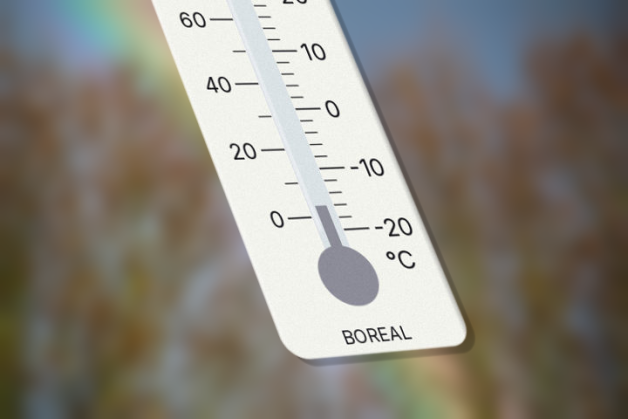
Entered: -16 °C
